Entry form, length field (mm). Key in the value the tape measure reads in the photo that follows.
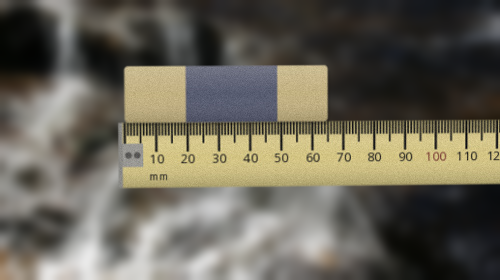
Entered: 65 mm
